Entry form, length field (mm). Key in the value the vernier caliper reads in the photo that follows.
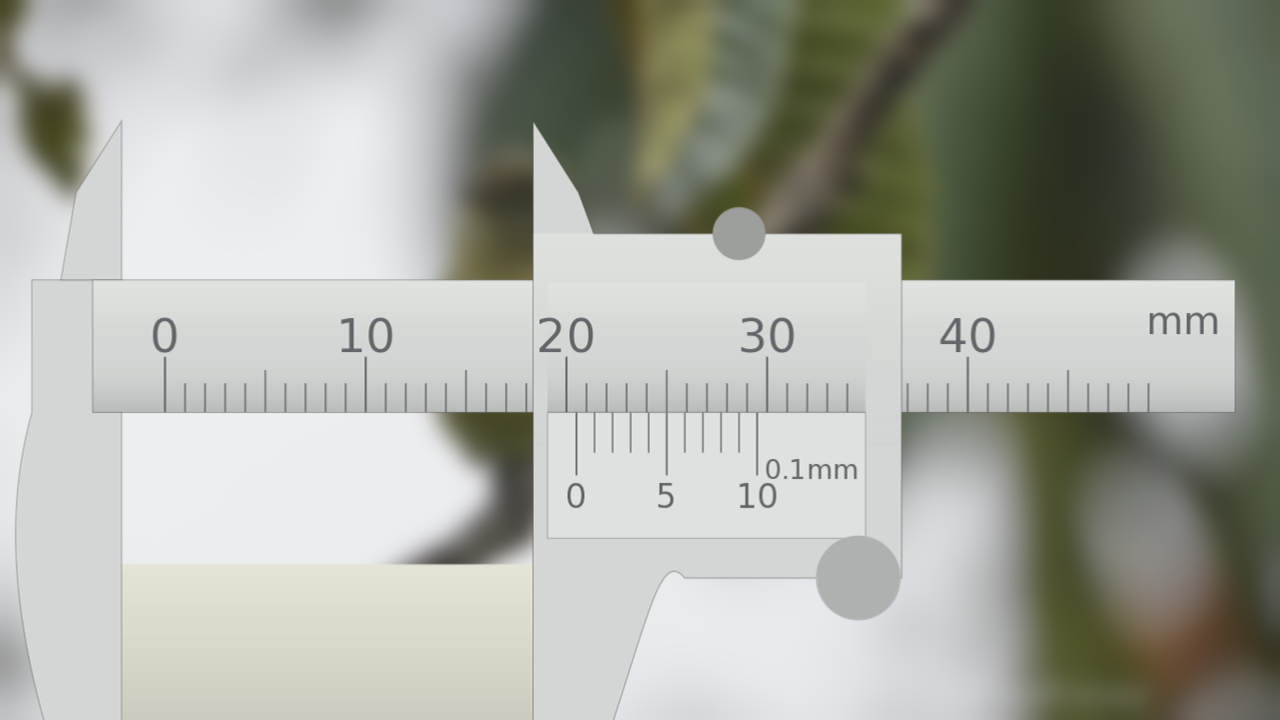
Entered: 20.5 mm
